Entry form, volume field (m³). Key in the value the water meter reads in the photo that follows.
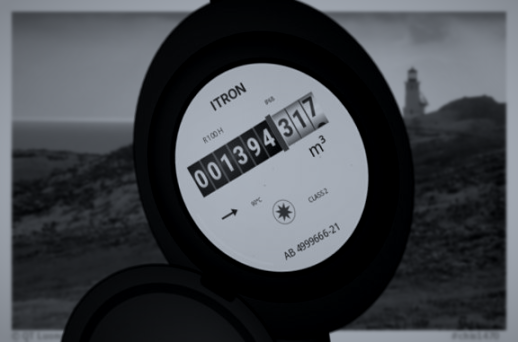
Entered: 1394.317 m³
